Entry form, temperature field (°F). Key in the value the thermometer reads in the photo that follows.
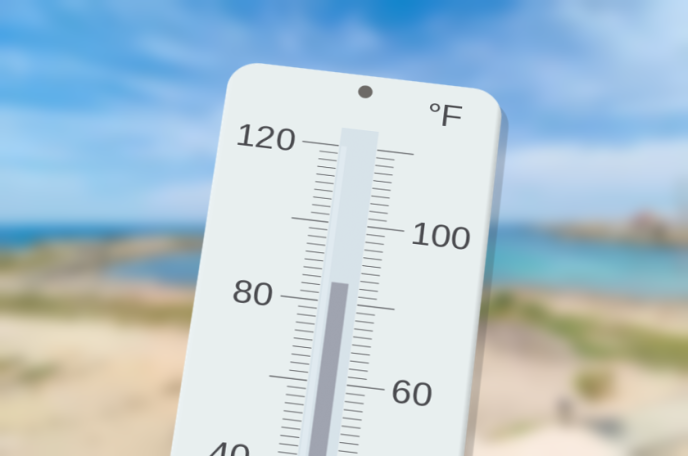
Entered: 85 °F
